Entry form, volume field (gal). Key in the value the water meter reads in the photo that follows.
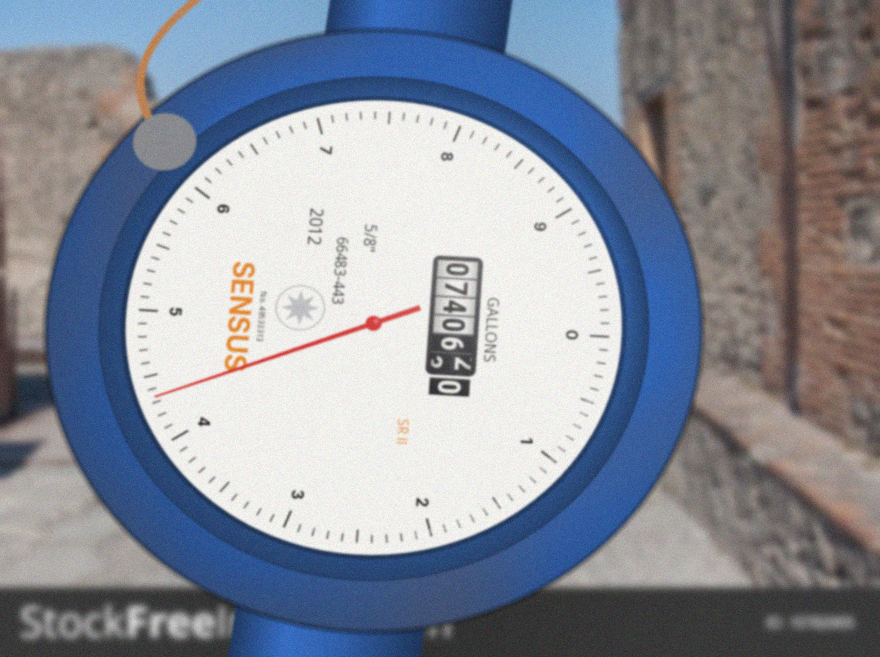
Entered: 740624.3 gal
